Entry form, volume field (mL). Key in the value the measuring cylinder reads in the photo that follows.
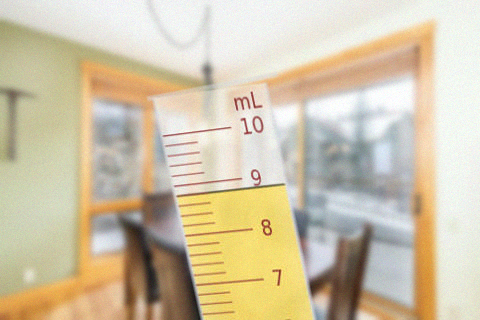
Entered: 8.8 mL
